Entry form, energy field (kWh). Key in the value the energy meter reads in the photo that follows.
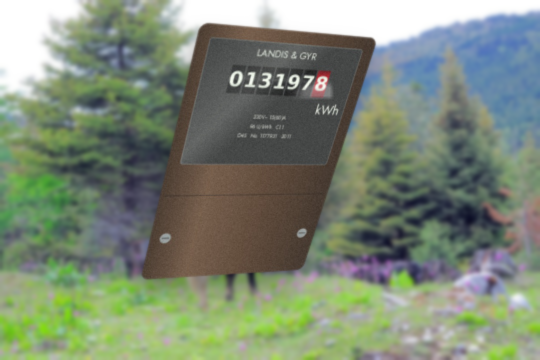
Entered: 13197.8 kWh
